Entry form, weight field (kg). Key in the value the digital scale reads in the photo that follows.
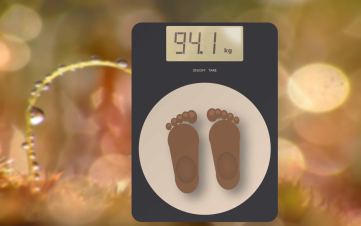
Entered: 94.1 kg
